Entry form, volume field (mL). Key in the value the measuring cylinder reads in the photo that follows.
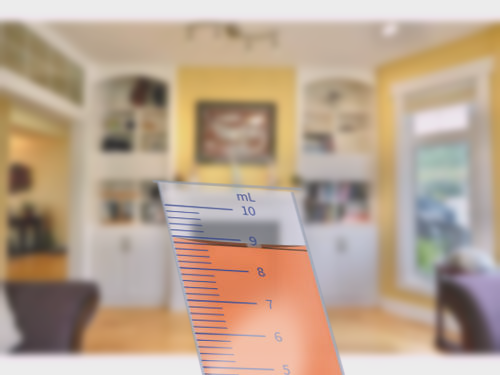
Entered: 8.8 mL
